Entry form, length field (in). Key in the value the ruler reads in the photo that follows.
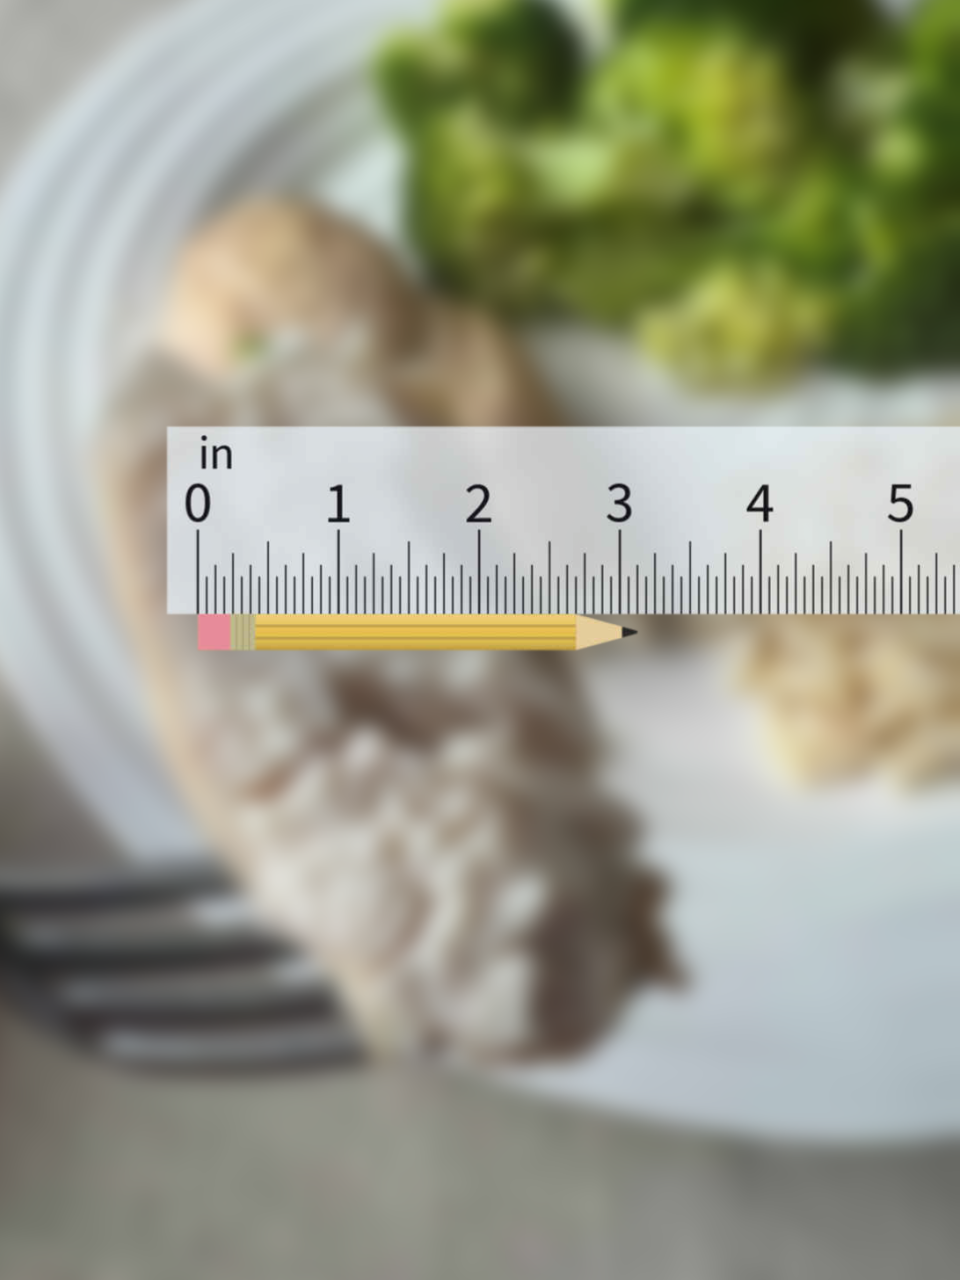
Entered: 3.125 in
